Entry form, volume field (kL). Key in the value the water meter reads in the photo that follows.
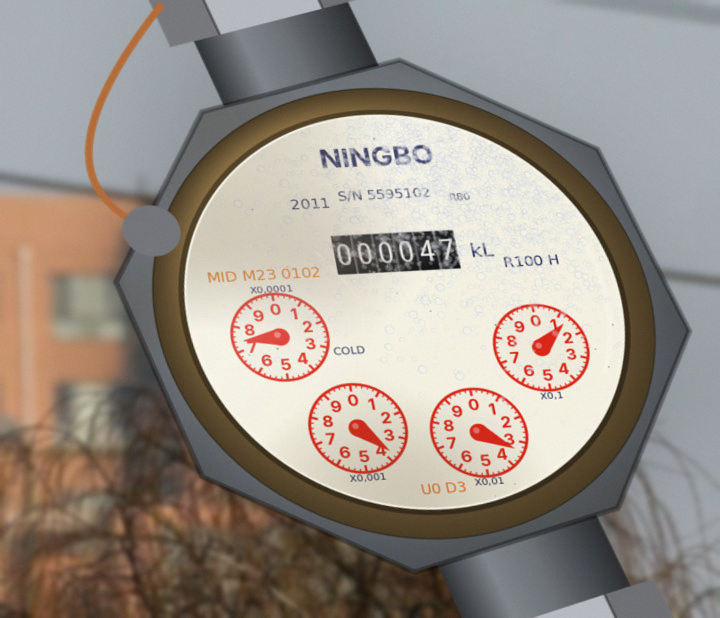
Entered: 47.1337 kL
